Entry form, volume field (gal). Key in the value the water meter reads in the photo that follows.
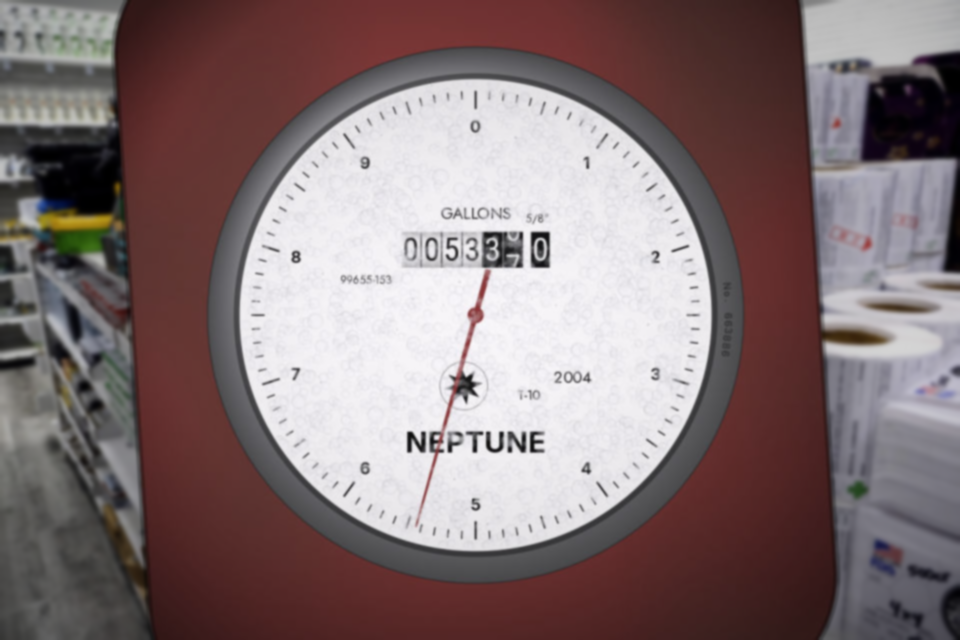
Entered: 53365.4 gal
